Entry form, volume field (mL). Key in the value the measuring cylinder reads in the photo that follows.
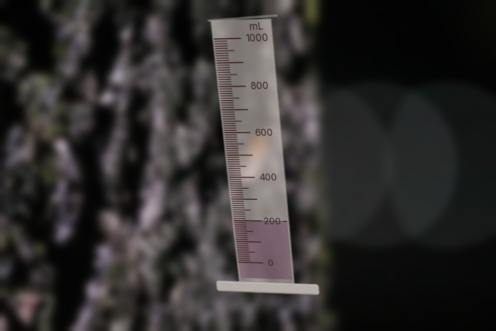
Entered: 200 mL
